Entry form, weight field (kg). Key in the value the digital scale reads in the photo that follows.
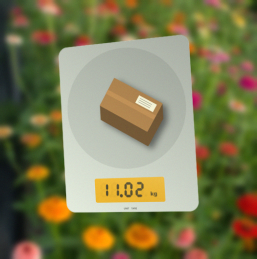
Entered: 11.02 kg
